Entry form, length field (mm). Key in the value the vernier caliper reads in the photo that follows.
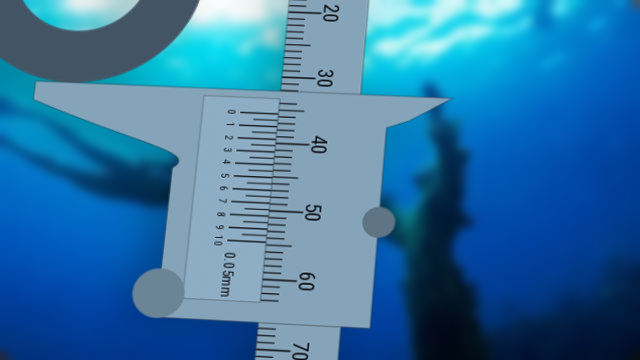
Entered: 35.6 mm
